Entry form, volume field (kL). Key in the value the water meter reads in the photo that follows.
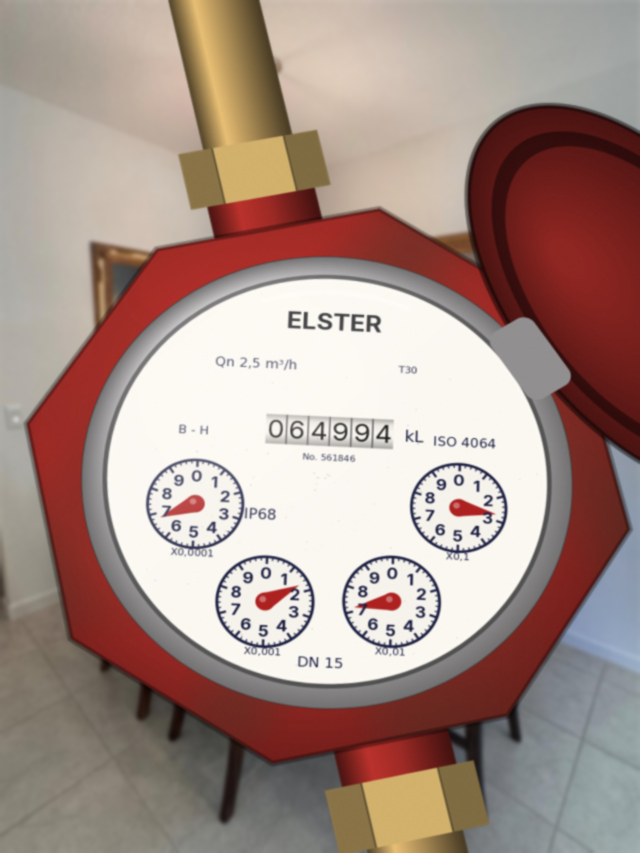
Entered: 64994.2716 kL
